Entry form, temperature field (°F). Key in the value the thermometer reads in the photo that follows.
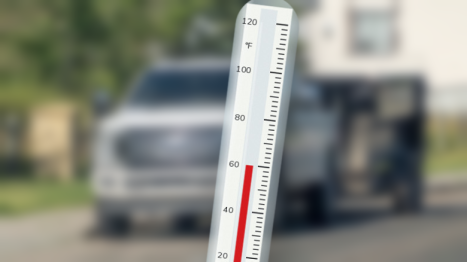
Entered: 60 °F
